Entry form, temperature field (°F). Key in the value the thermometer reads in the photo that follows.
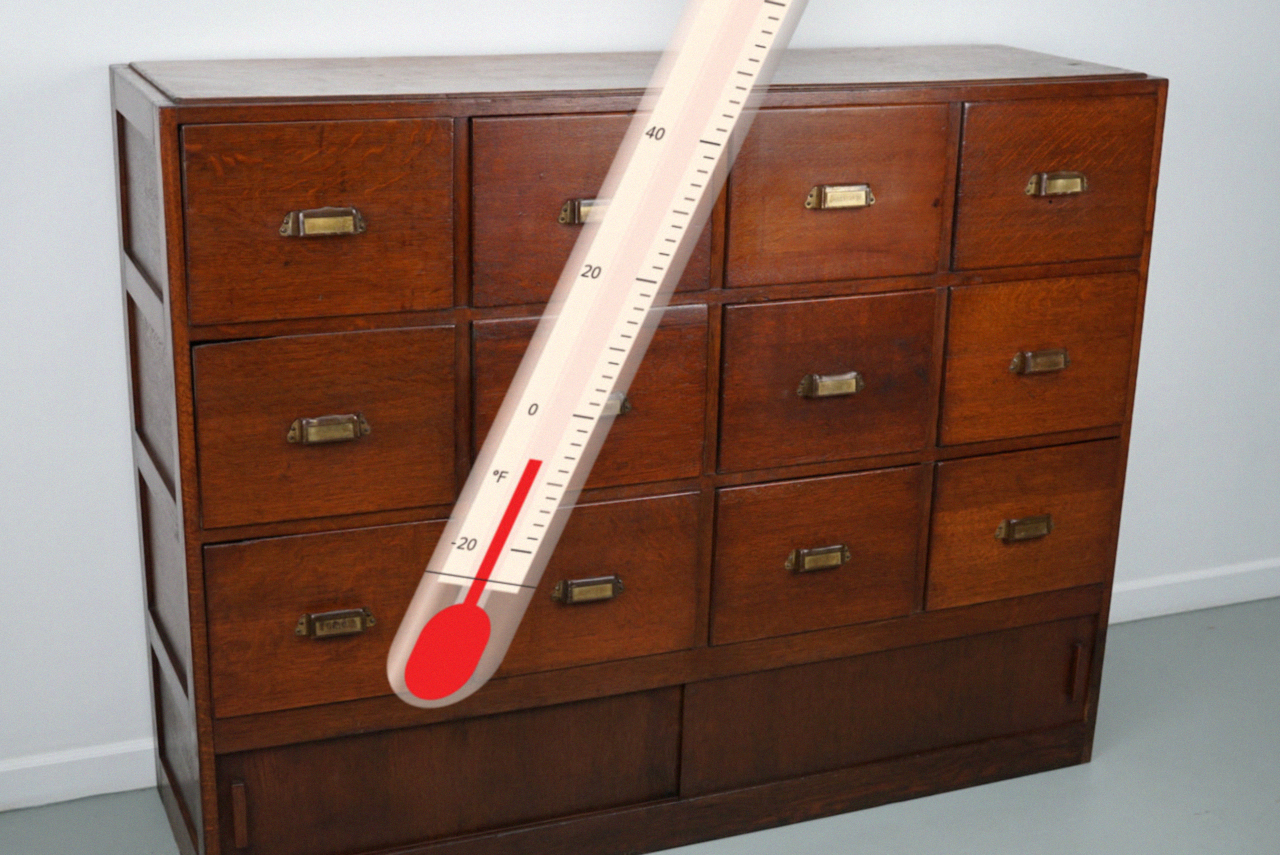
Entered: -7 °F
